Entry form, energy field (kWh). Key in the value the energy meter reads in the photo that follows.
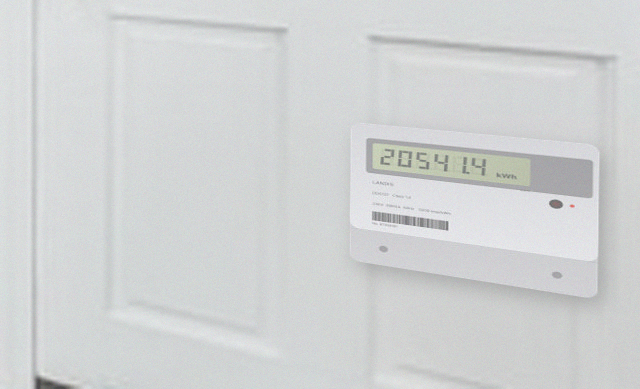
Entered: 20541.4 kWh
